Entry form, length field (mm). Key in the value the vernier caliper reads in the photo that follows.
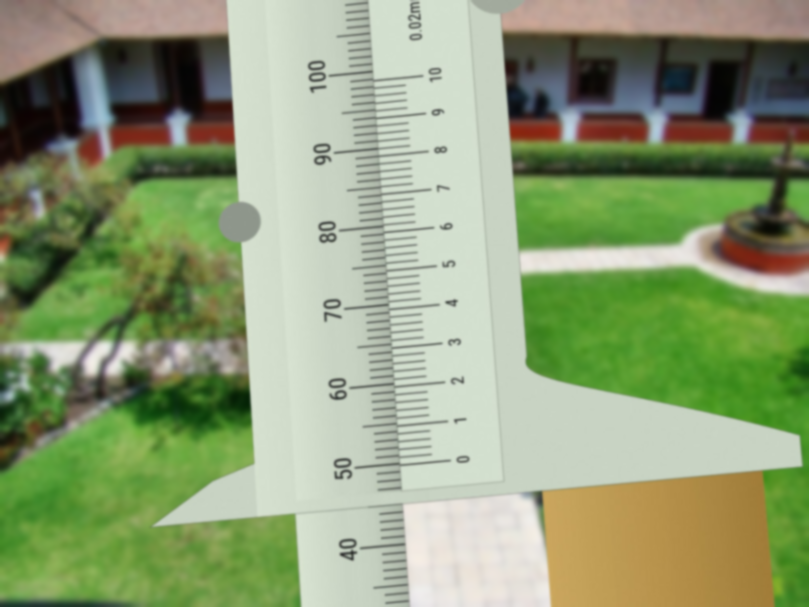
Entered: 49.8 mm
